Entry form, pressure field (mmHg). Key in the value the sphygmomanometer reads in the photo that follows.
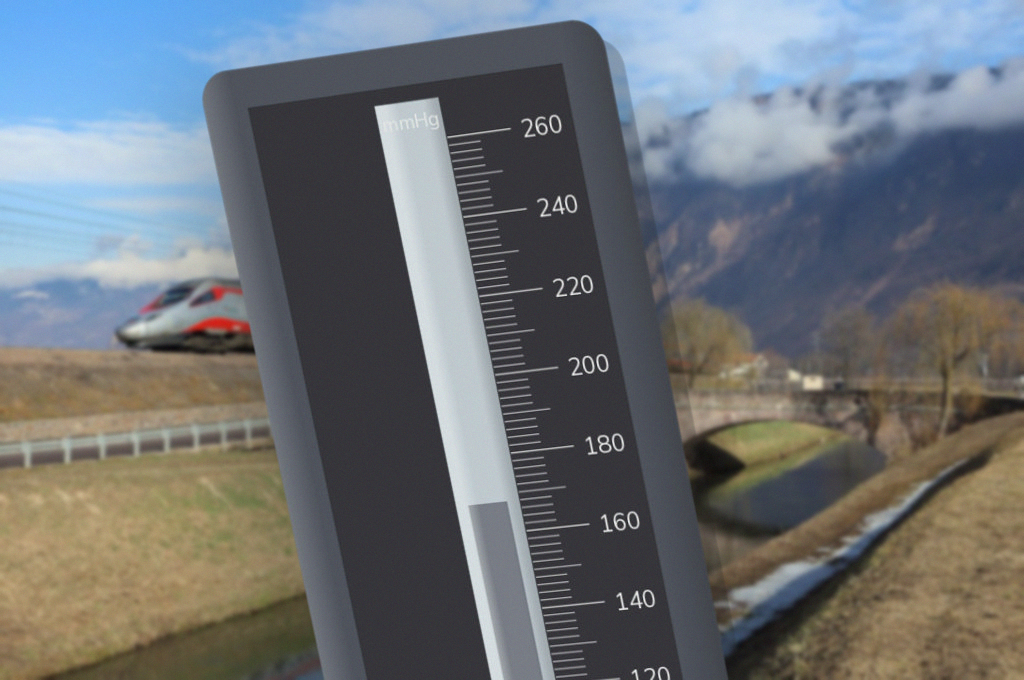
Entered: 168 mmHg
